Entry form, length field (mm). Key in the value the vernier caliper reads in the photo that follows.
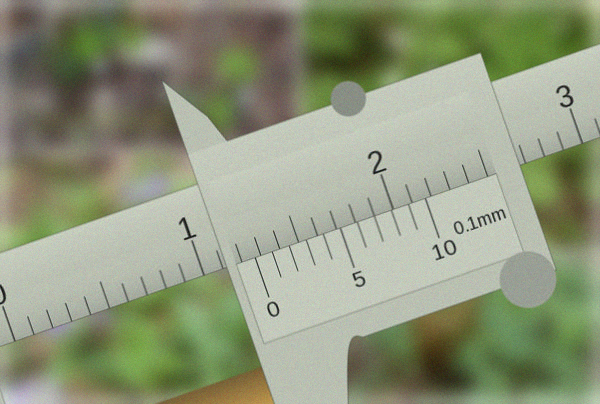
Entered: 12.7 mm
